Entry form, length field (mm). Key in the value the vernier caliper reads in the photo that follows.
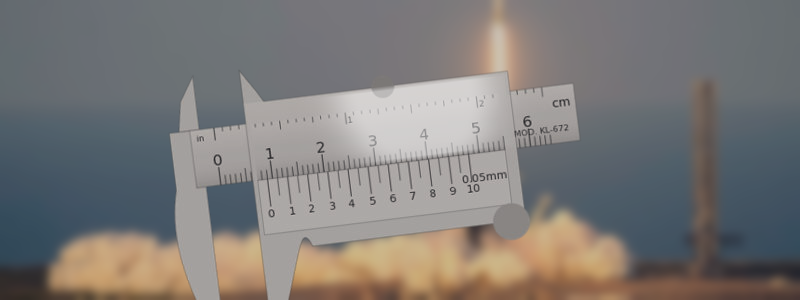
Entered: 9.0 mm
